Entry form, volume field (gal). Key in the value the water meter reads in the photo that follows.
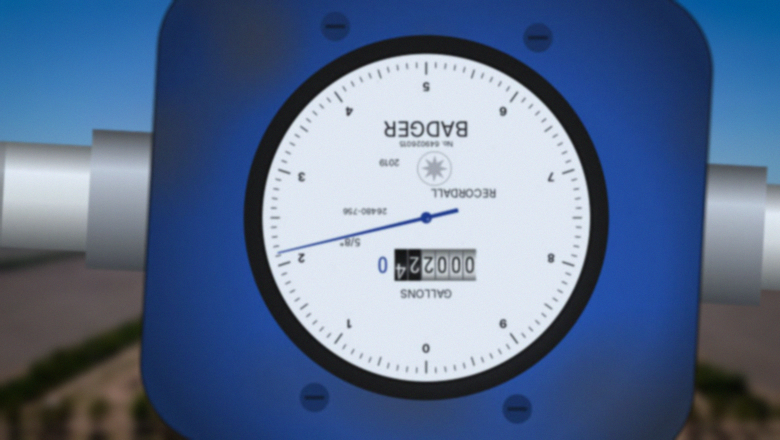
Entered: 2242.1 gal
